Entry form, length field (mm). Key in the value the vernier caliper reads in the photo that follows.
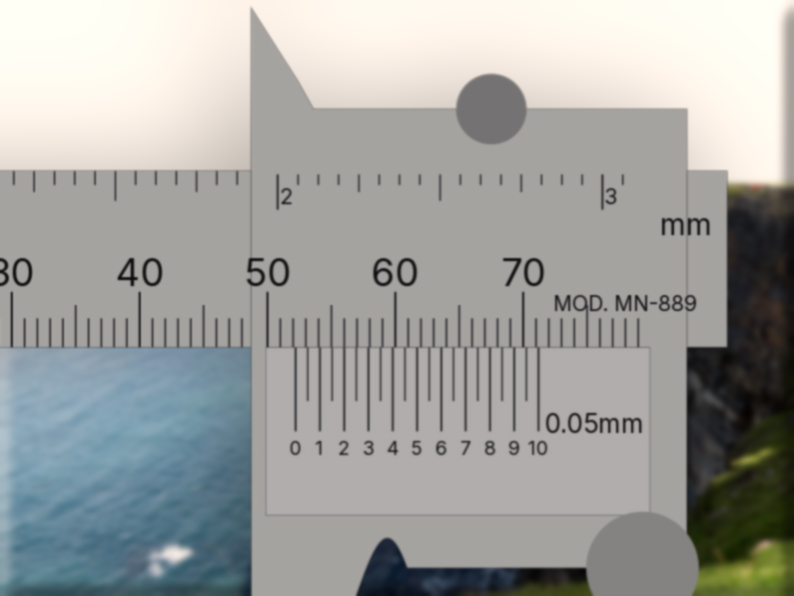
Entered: 52.2 mm
